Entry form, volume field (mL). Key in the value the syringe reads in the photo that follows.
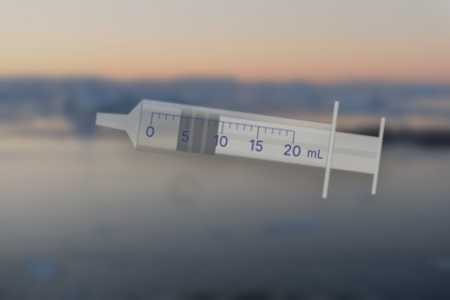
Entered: 4 mL
